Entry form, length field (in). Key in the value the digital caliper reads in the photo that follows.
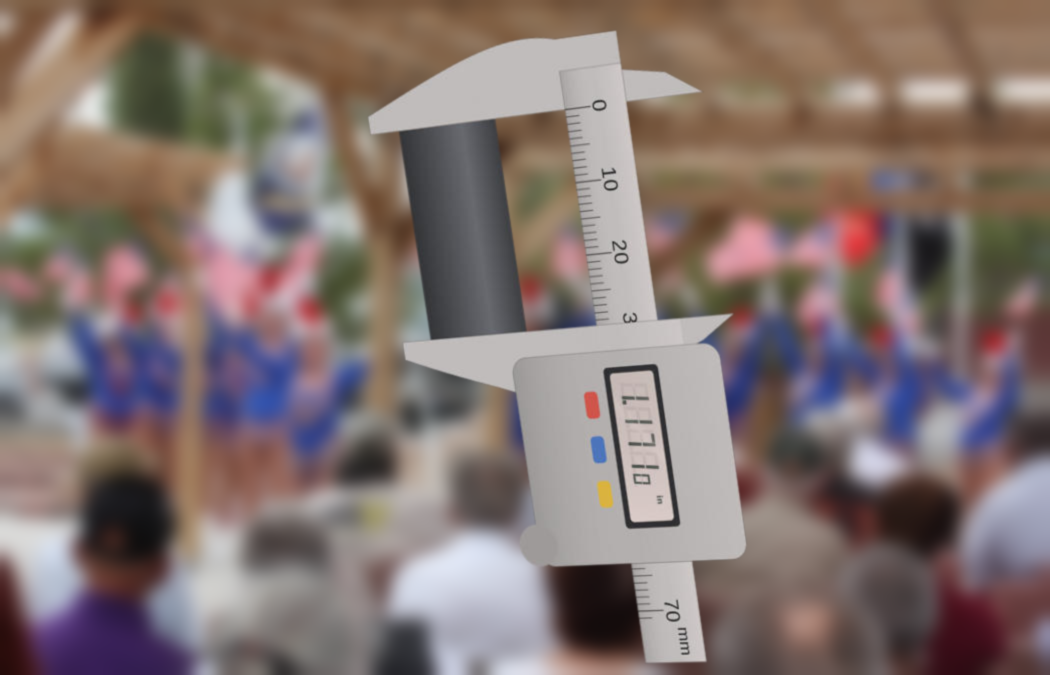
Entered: 1.1710 in
